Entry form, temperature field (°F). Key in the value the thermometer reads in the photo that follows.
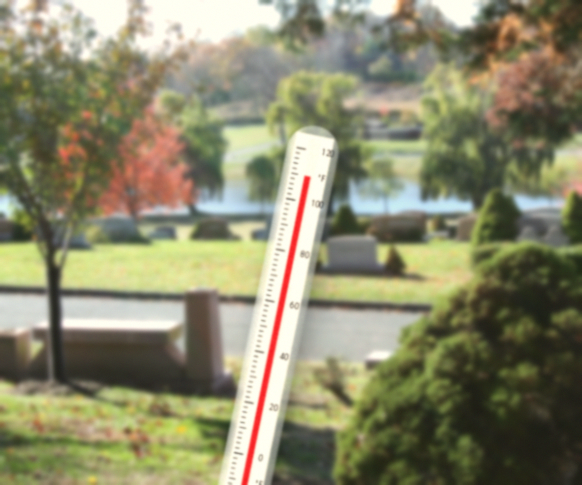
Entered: 110 °F
